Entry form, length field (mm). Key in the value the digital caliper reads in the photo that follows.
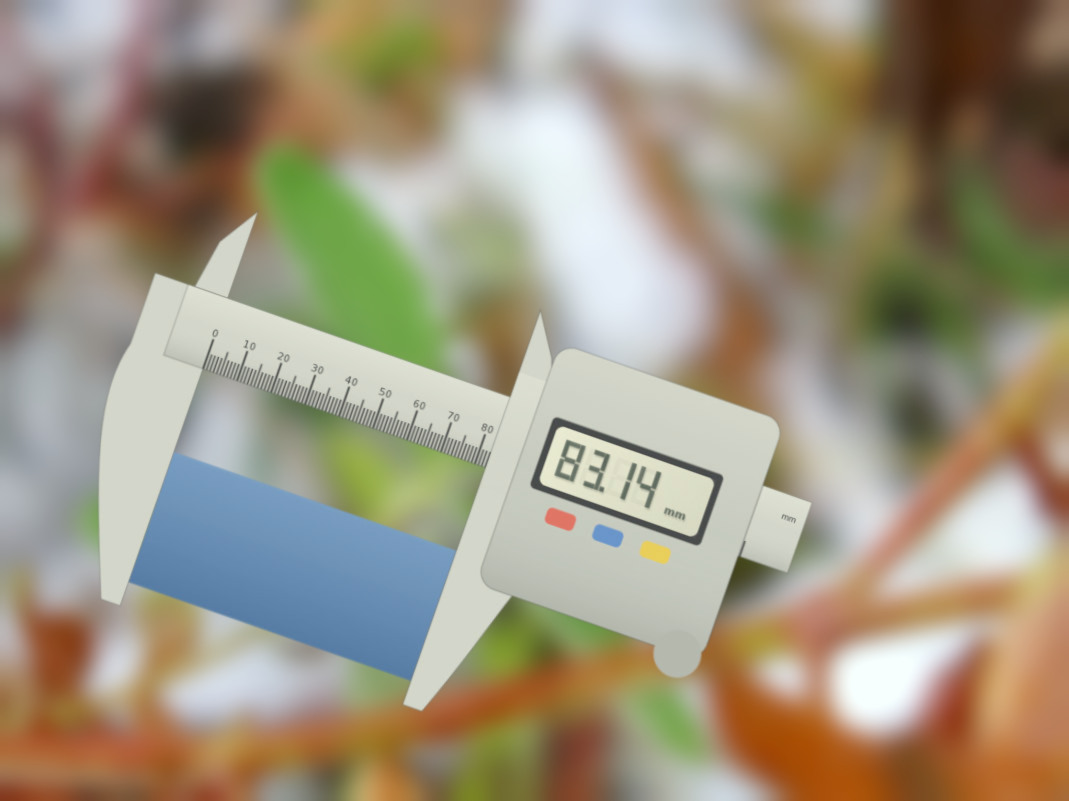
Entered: 83.14 mm
